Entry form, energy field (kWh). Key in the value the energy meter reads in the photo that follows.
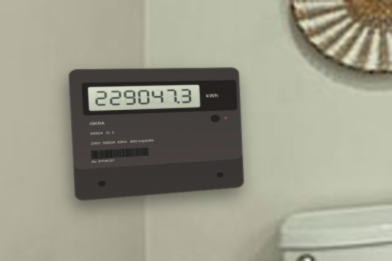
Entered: 229047.3 kWh
